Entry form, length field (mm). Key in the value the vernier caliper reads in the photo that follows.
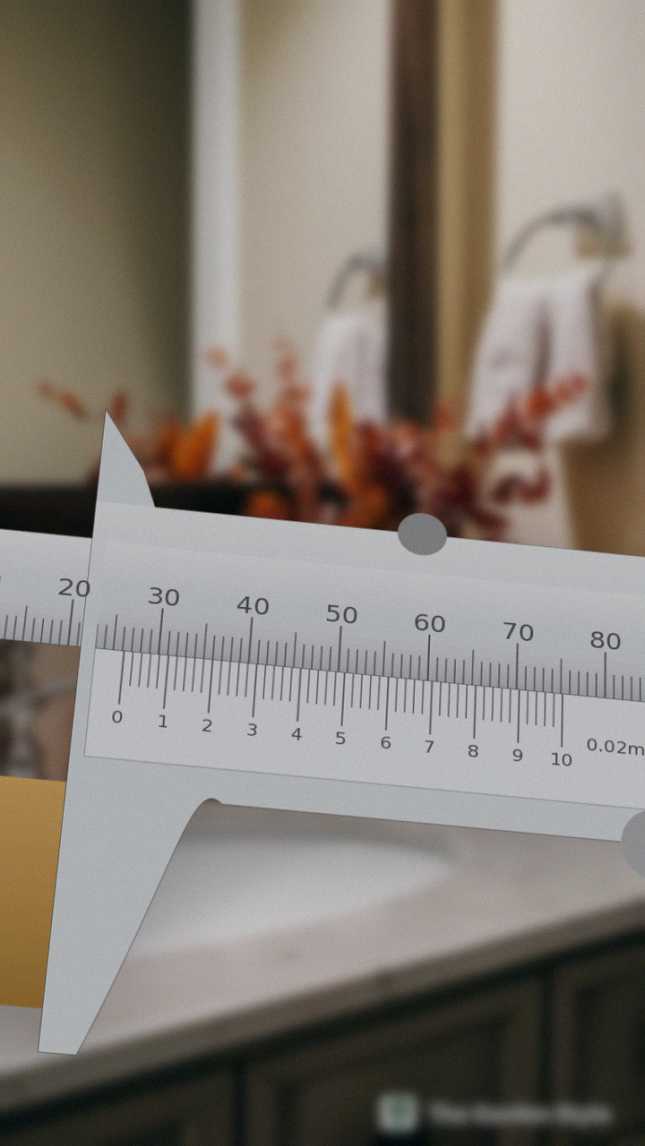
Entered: 26.2 mm
